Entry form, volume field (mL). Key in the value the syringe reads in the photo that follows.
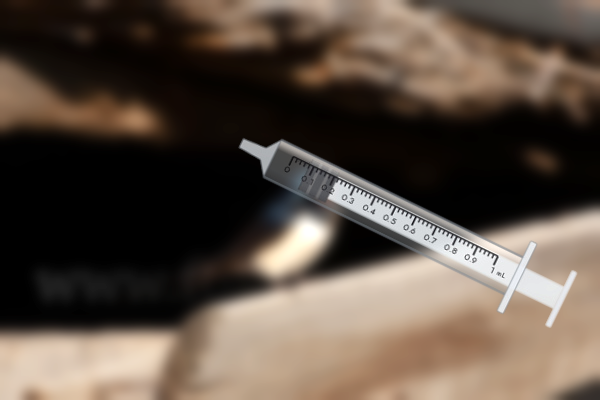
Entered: 0.08 mL
